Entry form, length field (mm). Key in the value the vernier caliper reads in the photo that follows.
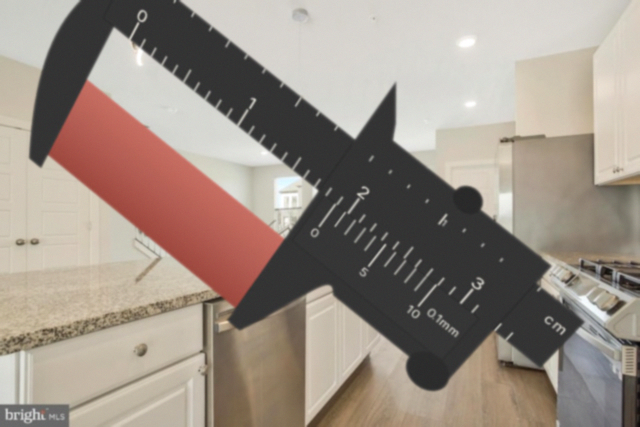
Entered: 18.9 mm
